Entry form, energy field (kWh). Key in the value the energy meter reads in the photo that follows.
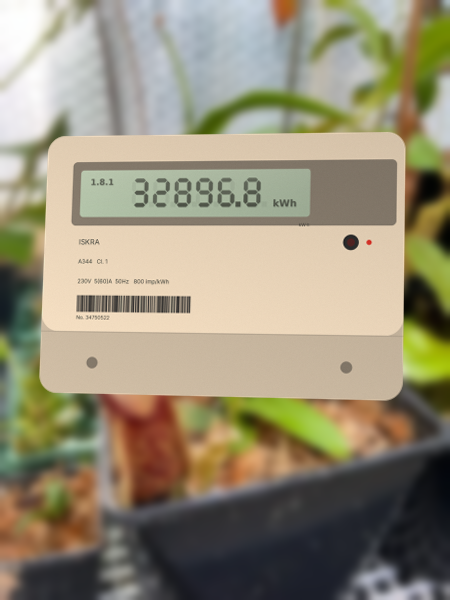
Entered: 32896.8 kWh
